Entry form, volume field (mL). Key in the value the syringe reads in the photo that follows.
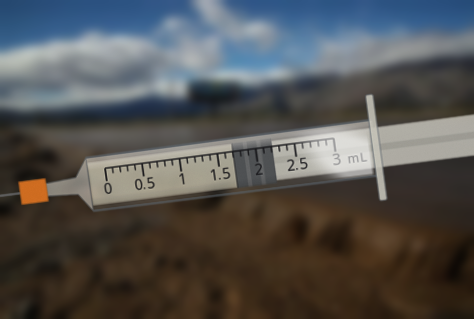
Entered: 1.7 mL
